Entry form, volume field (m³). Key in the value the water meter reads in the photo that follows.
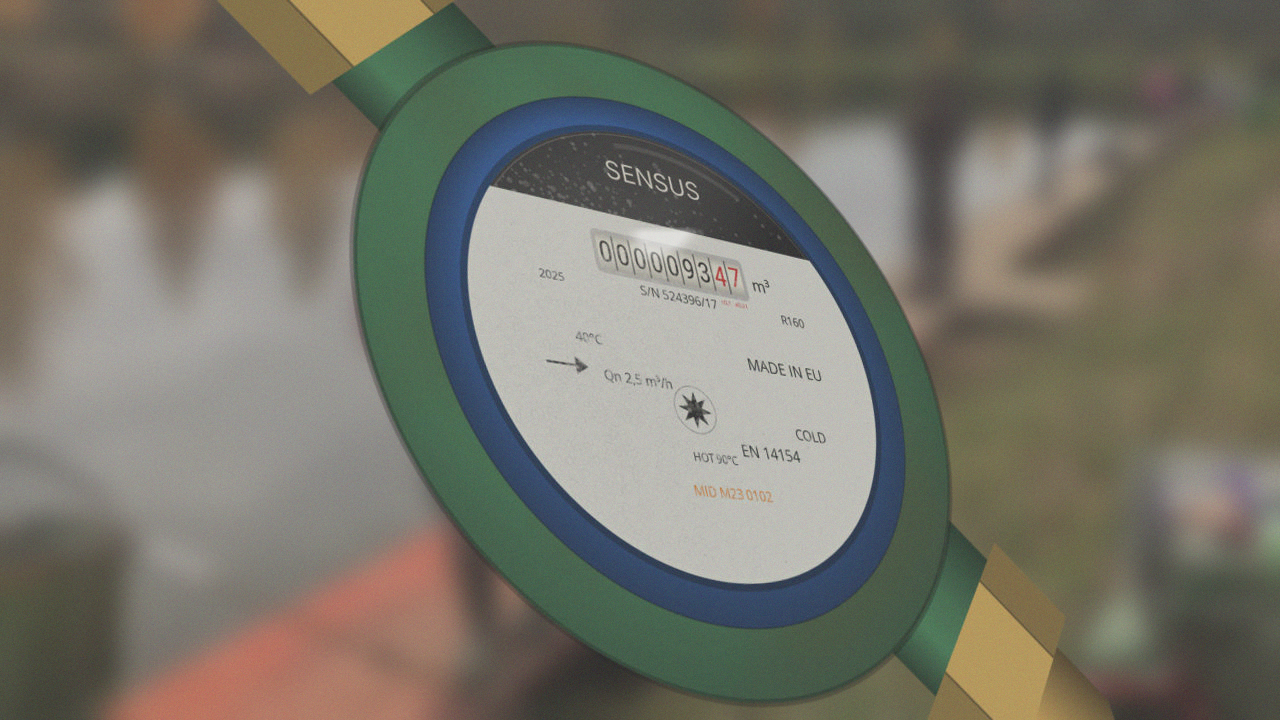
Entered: 93.47 m³
